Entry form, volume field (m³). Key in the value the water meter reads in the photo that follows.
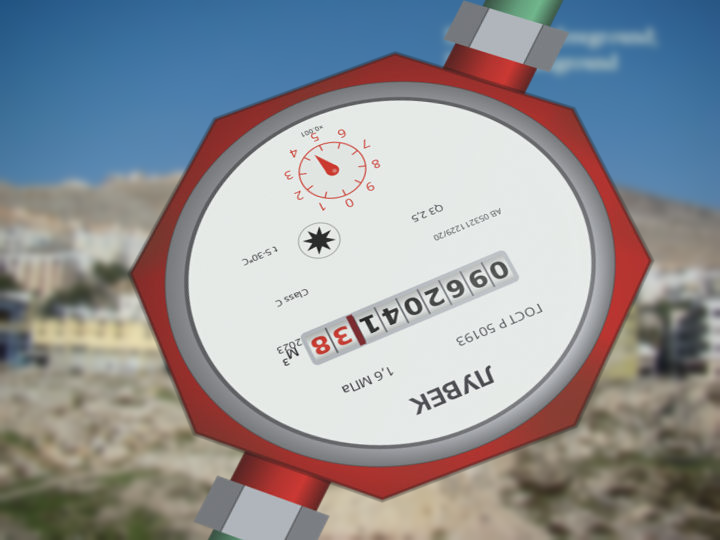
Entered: 962041.384 m³
